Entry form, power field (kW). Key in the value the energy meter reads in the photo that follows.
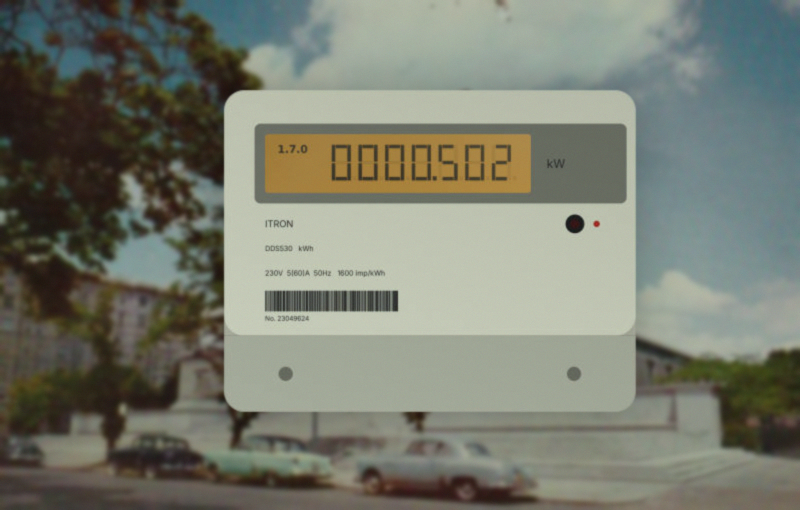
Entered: 0.502 kW
